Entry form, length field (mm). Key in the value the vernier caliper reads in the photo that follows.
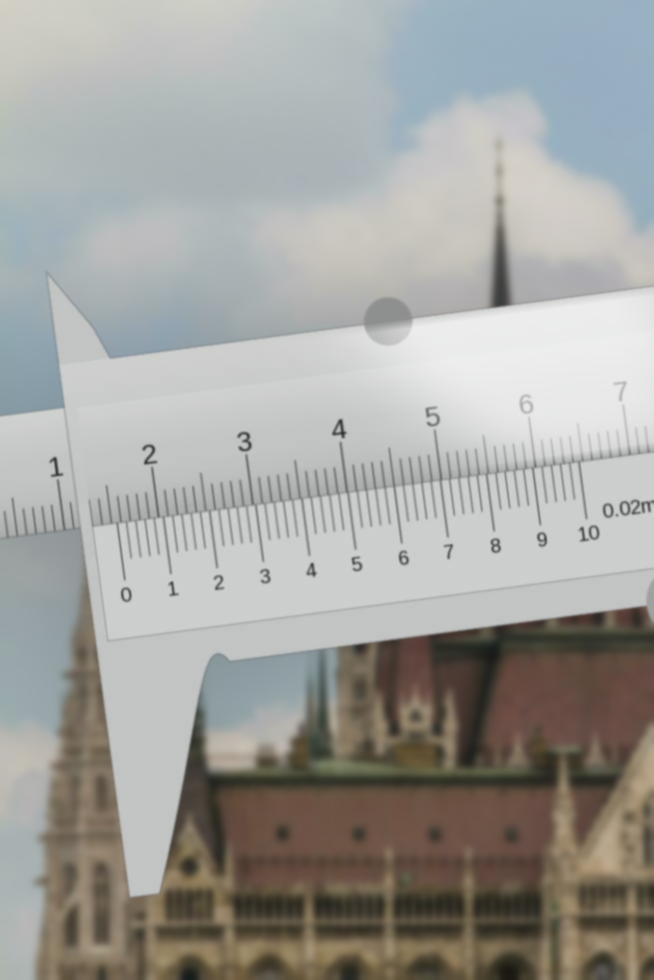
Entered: 15.6 mm
